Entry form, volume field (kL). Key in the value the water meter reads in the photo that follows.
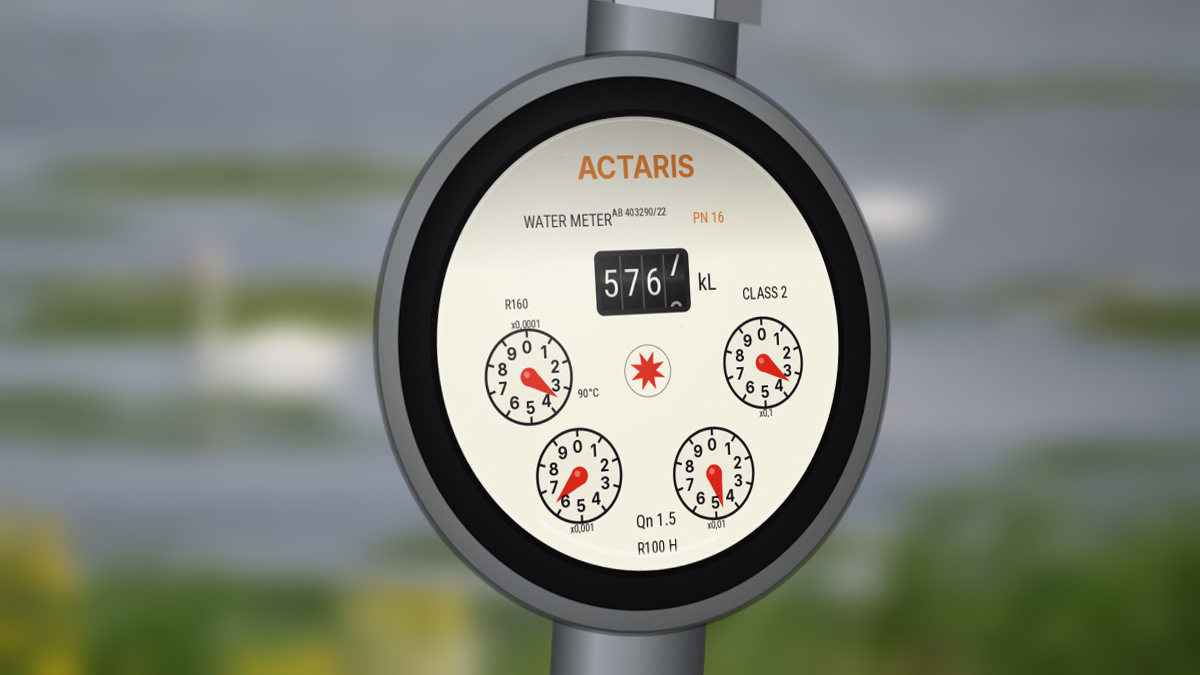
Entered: 5767.3463 kL
